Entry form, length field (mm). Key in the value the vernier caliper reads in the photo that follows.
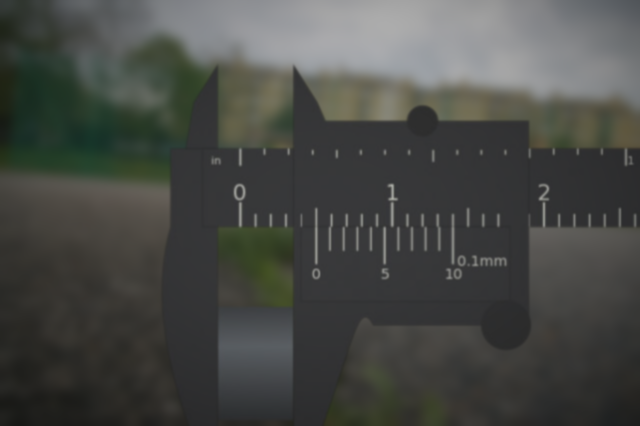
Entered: 5.0 mm
